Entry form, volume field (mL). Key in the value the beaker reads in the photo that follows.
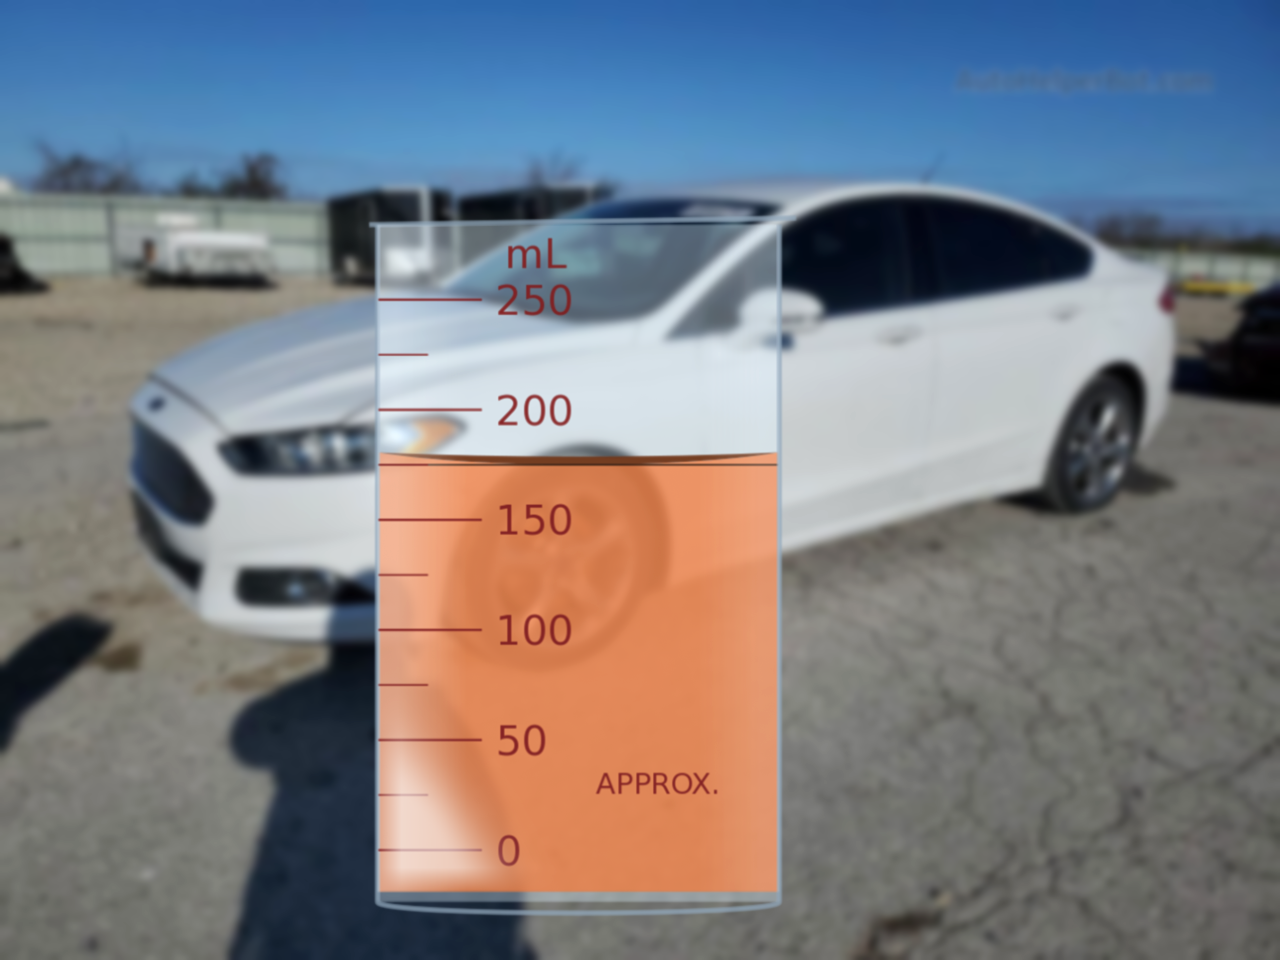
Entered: 175 mL
